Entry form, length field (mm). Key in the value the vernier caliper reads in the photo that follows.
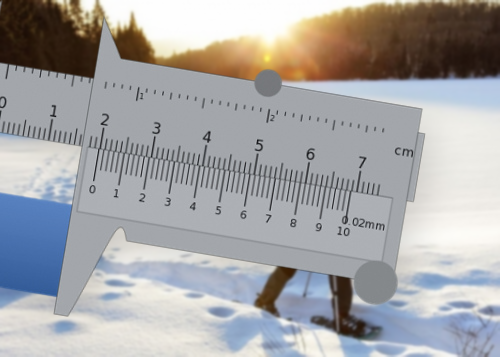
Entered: 19.8 mm
